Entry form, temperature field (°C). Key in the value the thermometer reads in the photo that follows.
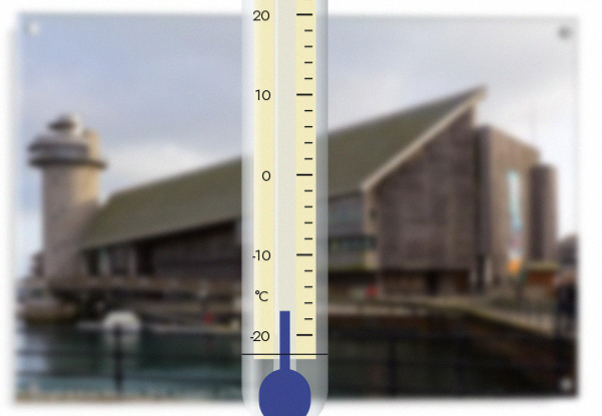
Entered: -17 °C
